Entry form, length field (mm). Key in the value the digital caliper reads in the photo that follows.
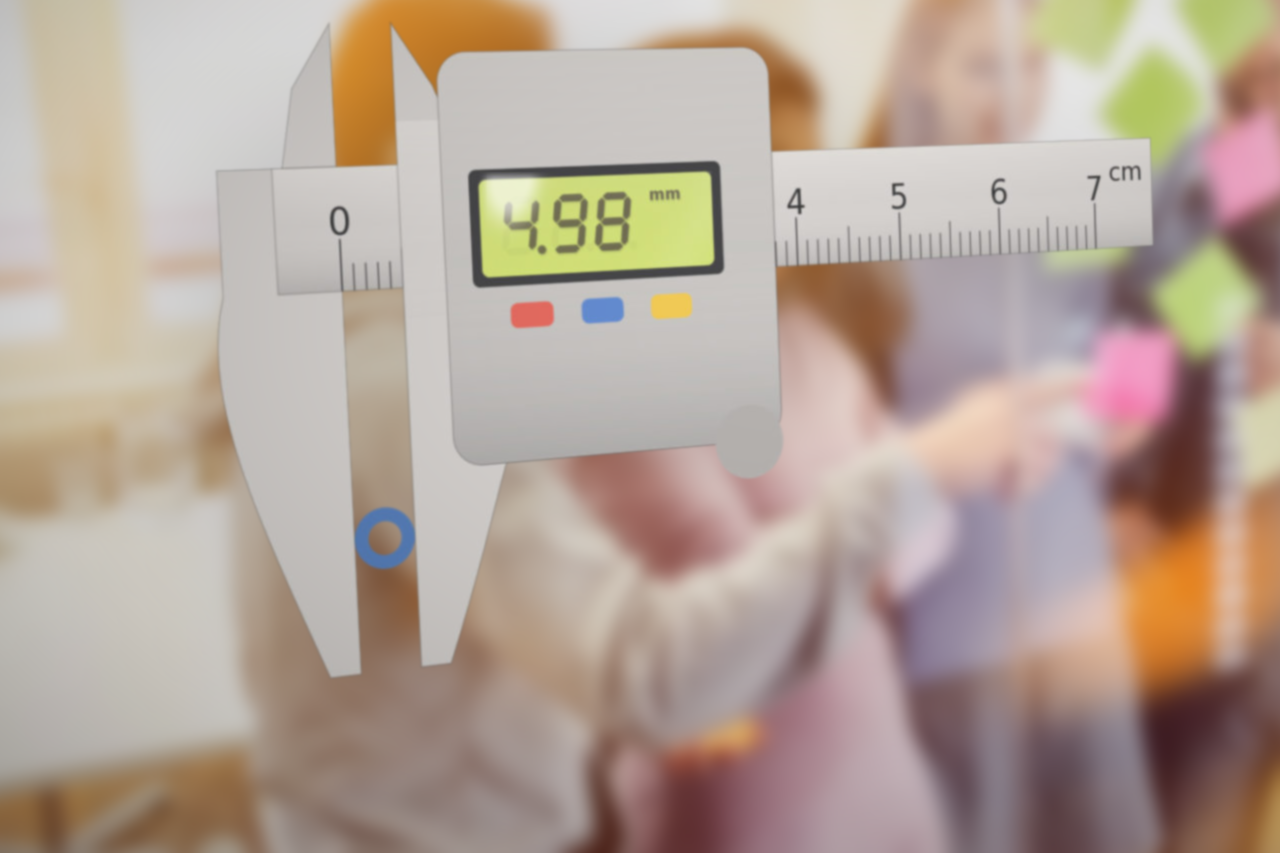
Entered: 4.98 mm
